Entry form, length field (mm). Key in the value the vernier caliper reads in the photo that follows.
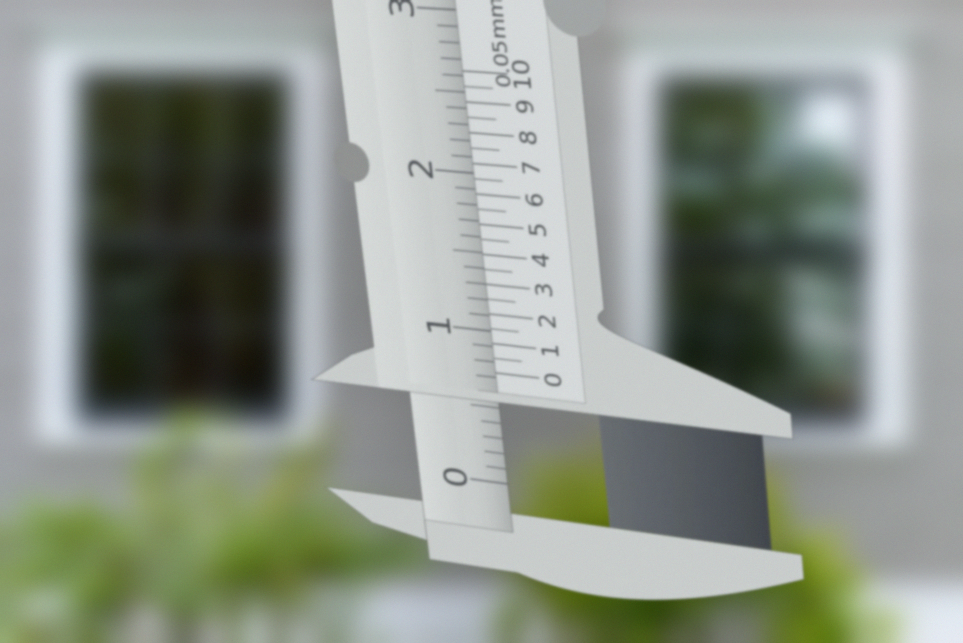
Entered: 7.3 mm
